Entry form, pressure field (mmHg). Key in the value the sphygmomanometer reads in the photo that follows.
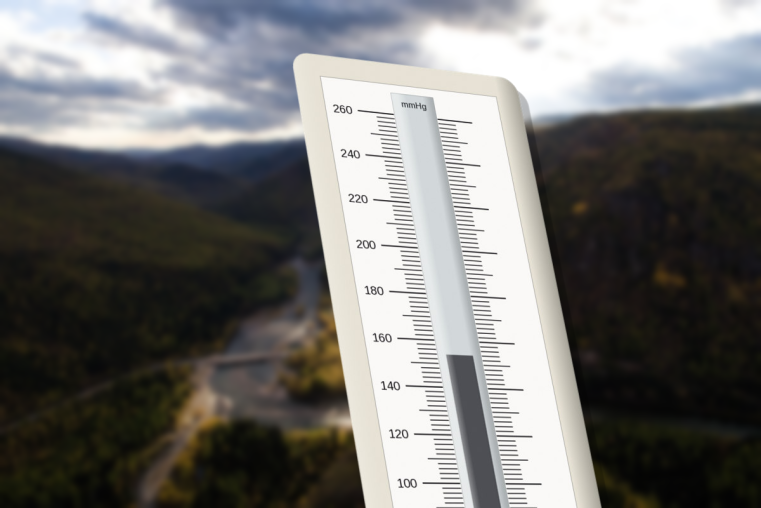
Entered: 154 mmHg
